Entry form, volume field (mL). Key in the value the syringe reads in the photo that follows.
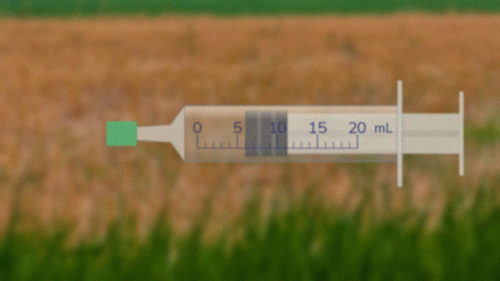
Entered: 6 mL
